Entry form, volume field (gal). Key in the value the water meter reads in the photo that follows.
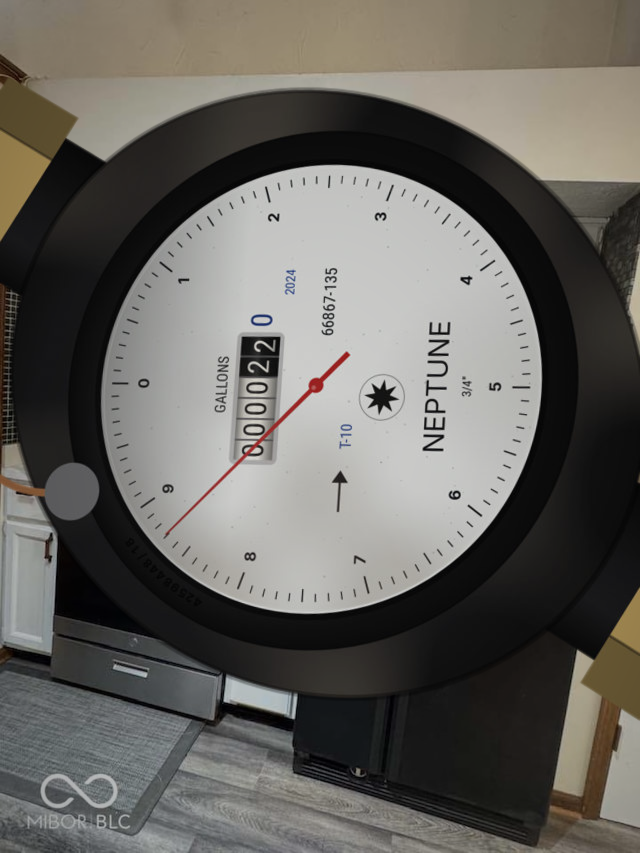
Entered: 218.7 gal
